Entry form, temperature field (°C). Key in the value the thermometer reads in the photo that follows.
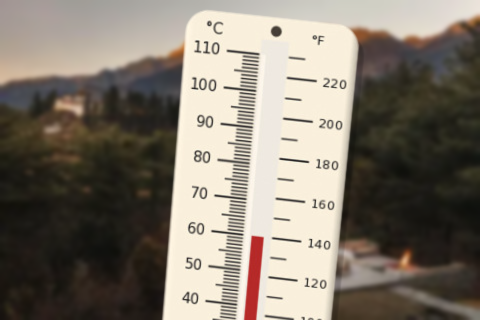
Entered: 60 °C
